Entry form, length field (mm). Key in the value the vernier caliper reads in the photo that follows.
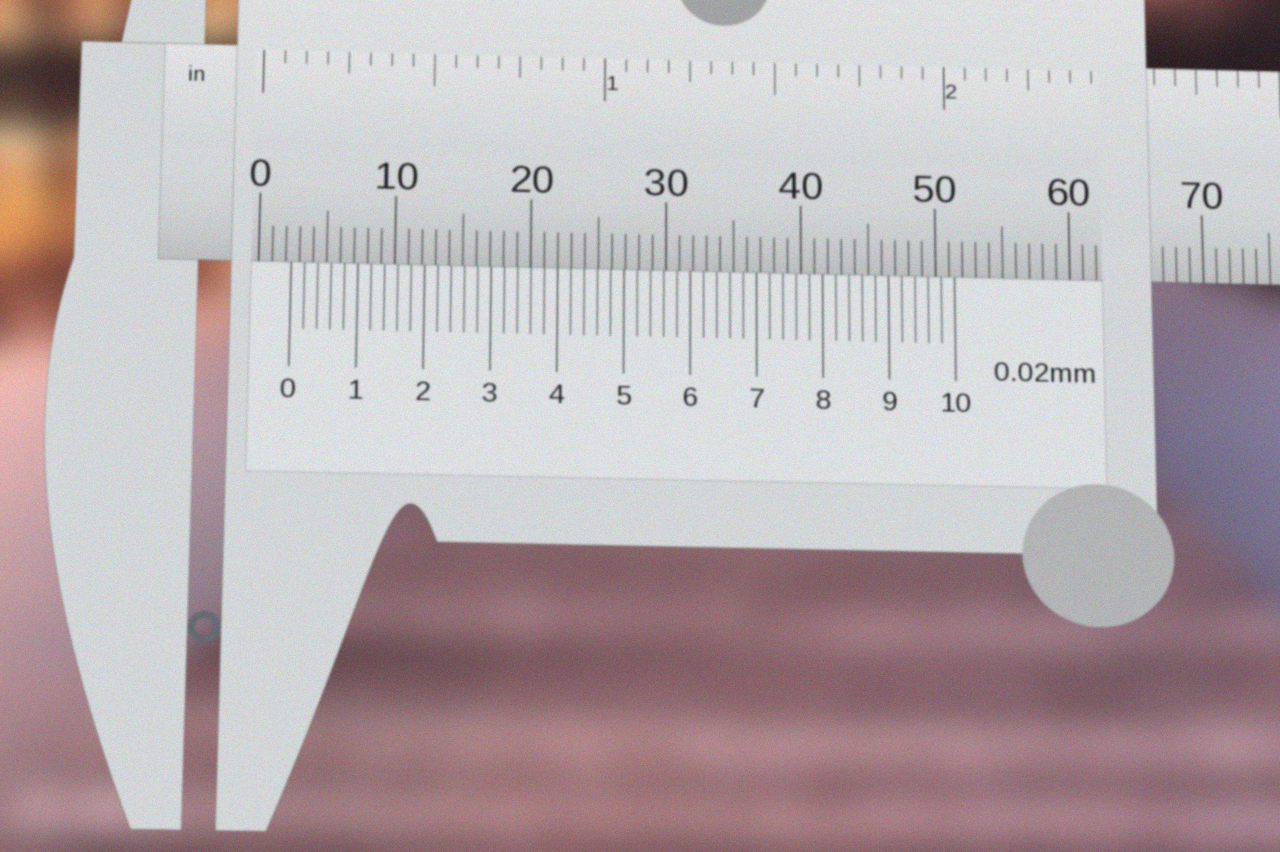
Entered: 2.4 mm
